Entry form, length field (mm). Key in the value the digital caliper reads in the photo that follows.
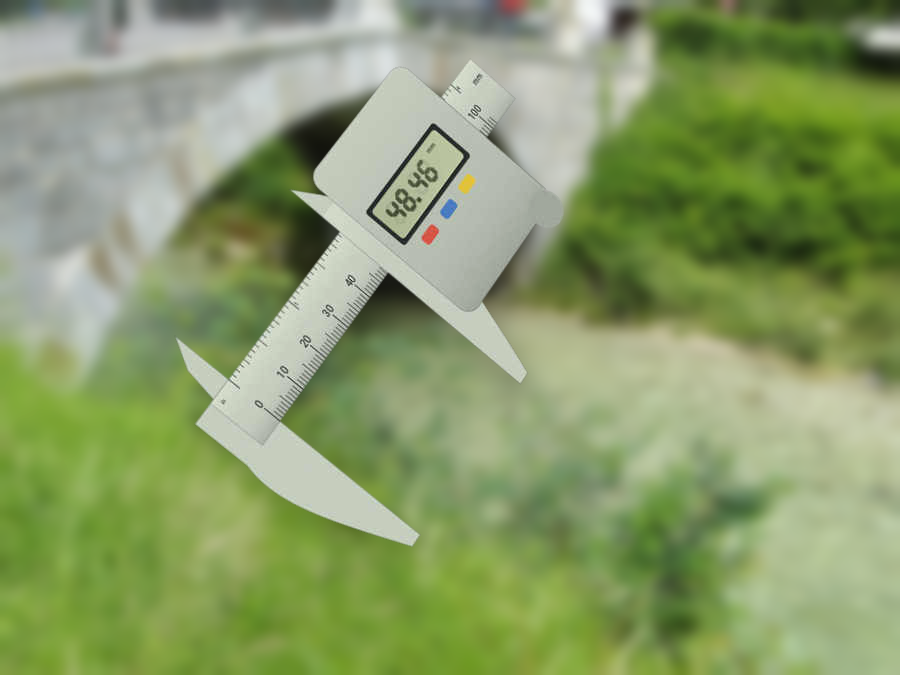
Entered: 48.46 mm
